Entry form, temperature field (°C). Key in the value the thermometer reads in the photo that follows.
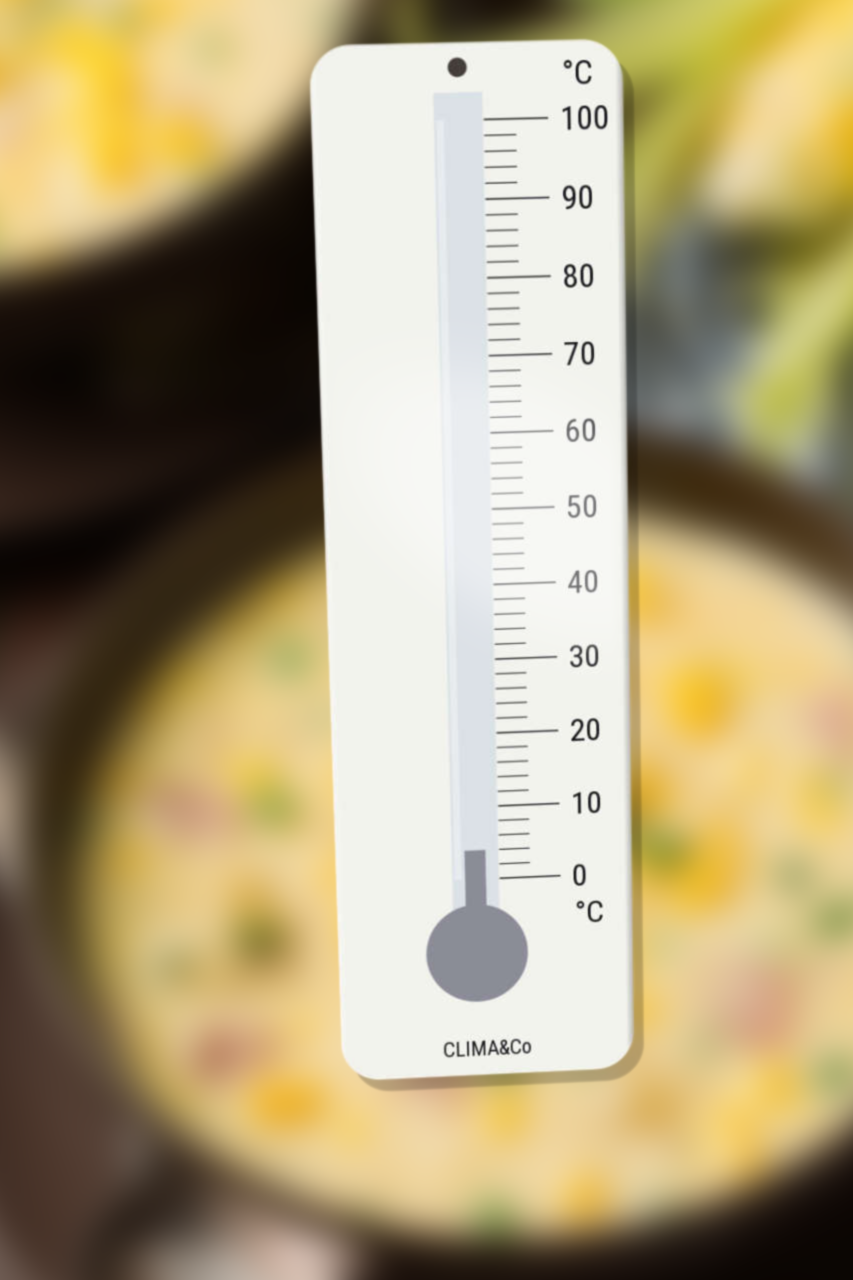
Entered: 4 °C
